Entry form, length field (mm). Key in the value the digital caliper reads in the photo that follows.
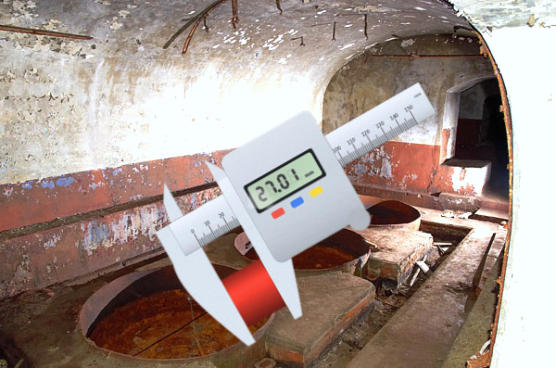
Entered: 27.01 mm
